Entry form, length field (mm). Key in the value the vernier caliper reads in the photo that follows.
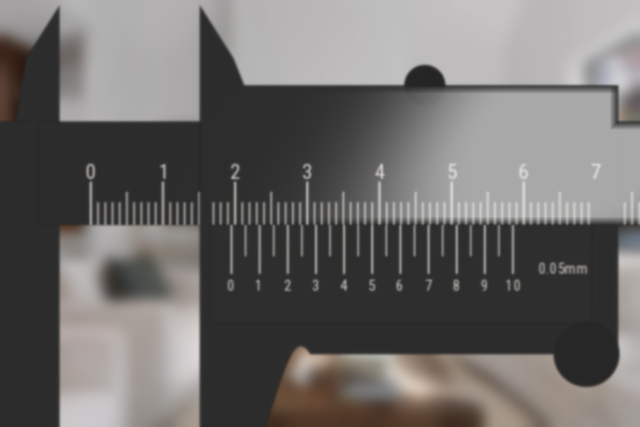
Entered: 19.5 mm
